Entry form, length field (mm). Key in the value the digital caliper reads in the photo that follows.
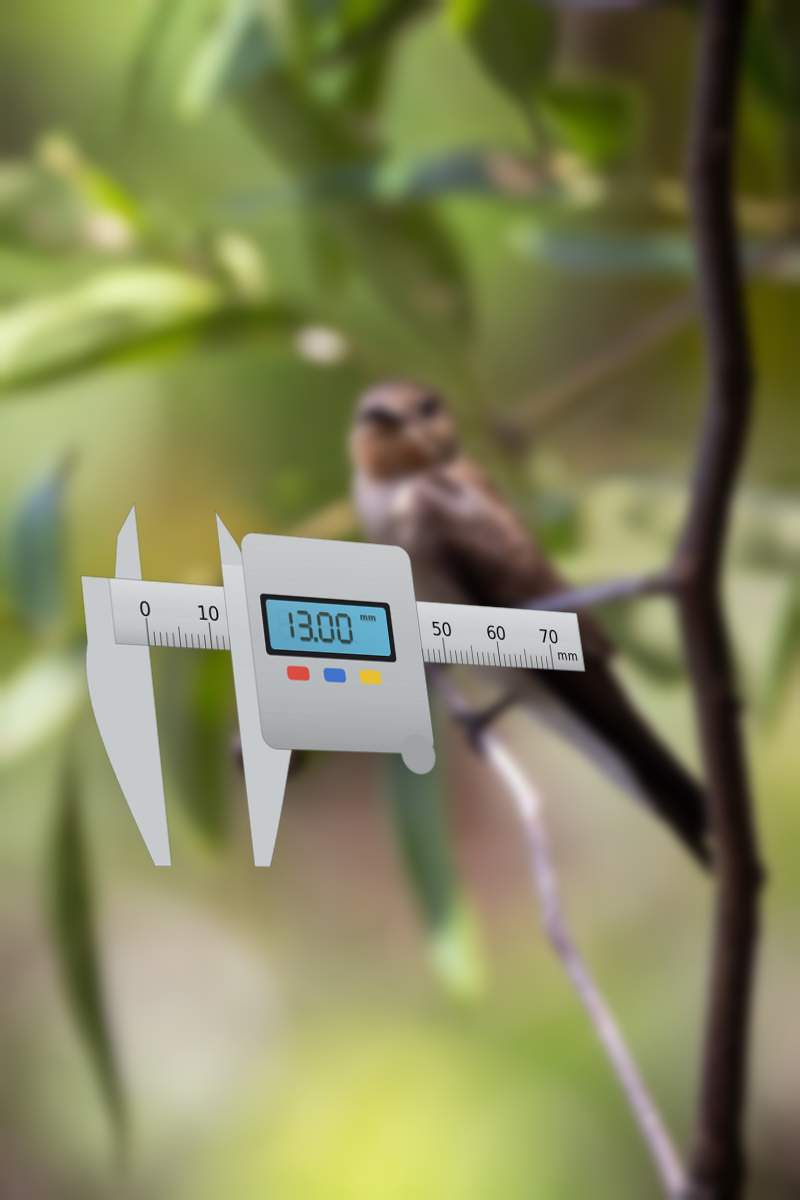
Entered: 13.00 mm
